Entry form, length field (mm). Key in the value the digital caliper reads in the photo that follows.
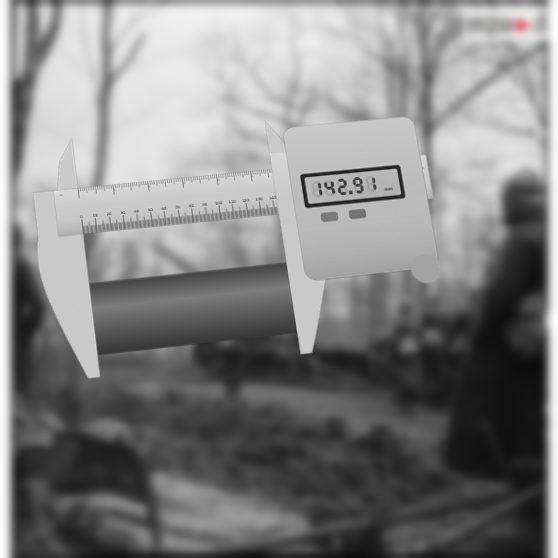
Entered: 142.91 mm
